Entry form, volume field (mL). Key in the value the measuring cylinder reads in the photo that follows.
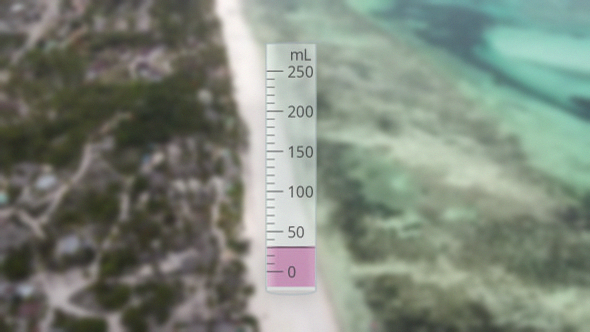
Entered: 30 mL
